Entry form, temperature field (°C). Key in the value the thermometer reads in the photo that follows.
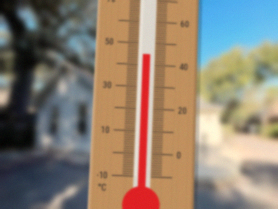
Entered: 45 °C
